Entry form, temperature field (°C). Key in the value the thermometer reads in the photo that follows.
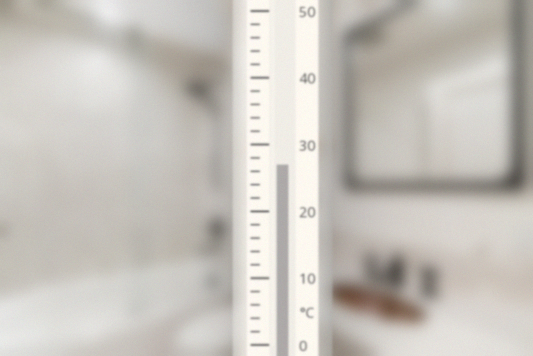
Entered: 27 °C
